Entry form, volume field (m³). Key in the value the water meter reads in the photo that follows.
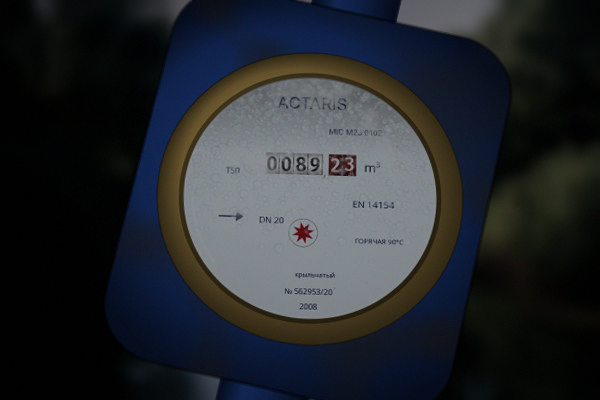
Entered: 89.23 m³
